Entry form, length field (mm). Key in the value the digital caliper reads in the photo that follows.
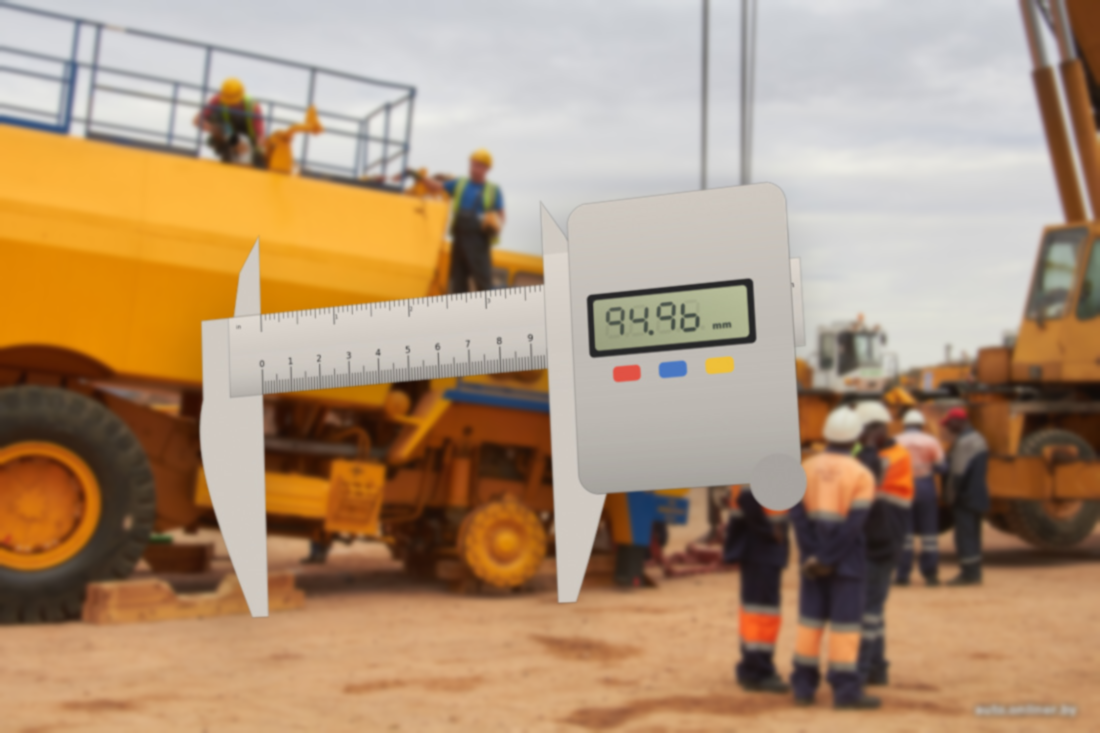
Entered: 94.96 mm
